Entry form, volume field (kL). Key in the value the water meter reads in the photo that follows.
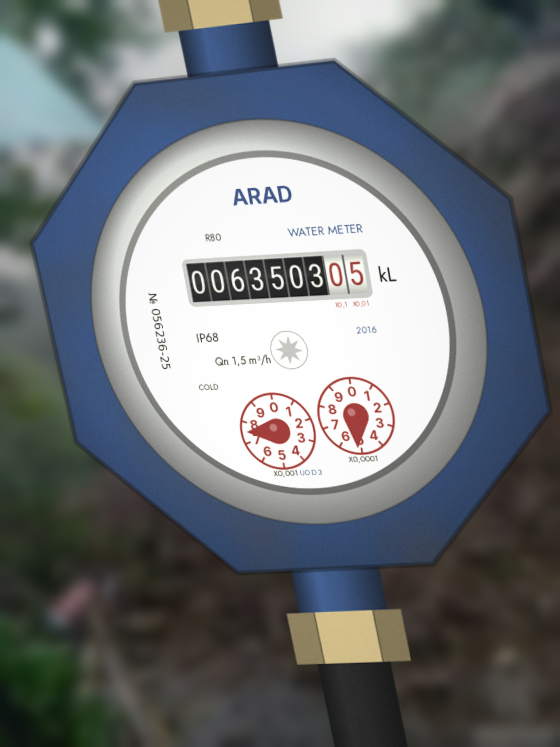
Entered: 63503.0575 kL
